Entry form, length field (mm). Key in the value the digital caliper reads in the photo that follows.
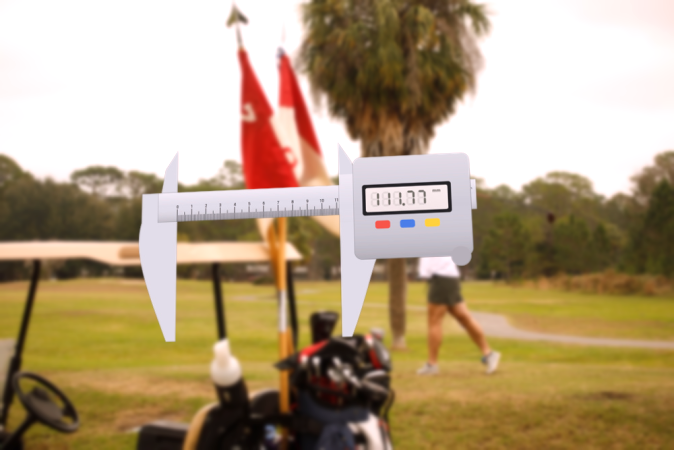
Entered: 111.77 mm
